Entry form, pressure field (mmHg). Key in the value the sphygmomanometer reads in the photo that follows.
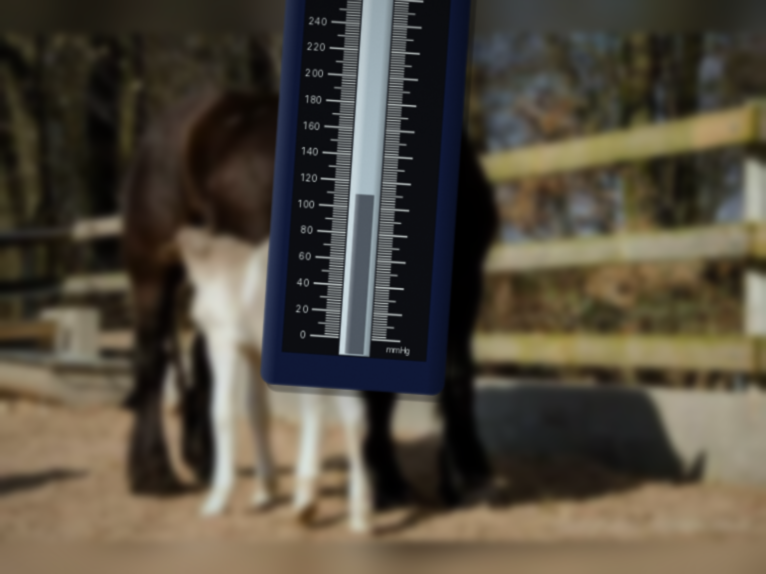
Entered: 110 mmHg
